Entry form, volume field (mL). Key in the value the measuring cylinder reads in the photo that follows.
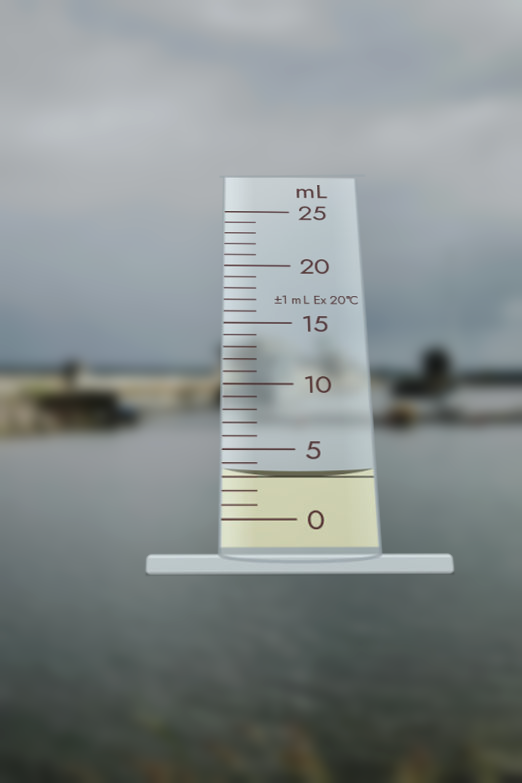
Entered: 3 mL
